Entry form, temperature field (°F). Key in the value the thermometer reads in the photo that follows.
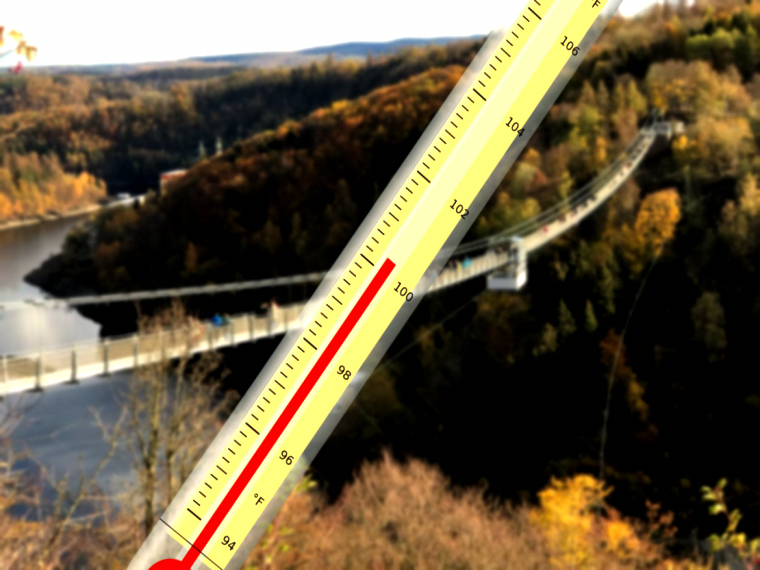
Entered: 100.3 °F
